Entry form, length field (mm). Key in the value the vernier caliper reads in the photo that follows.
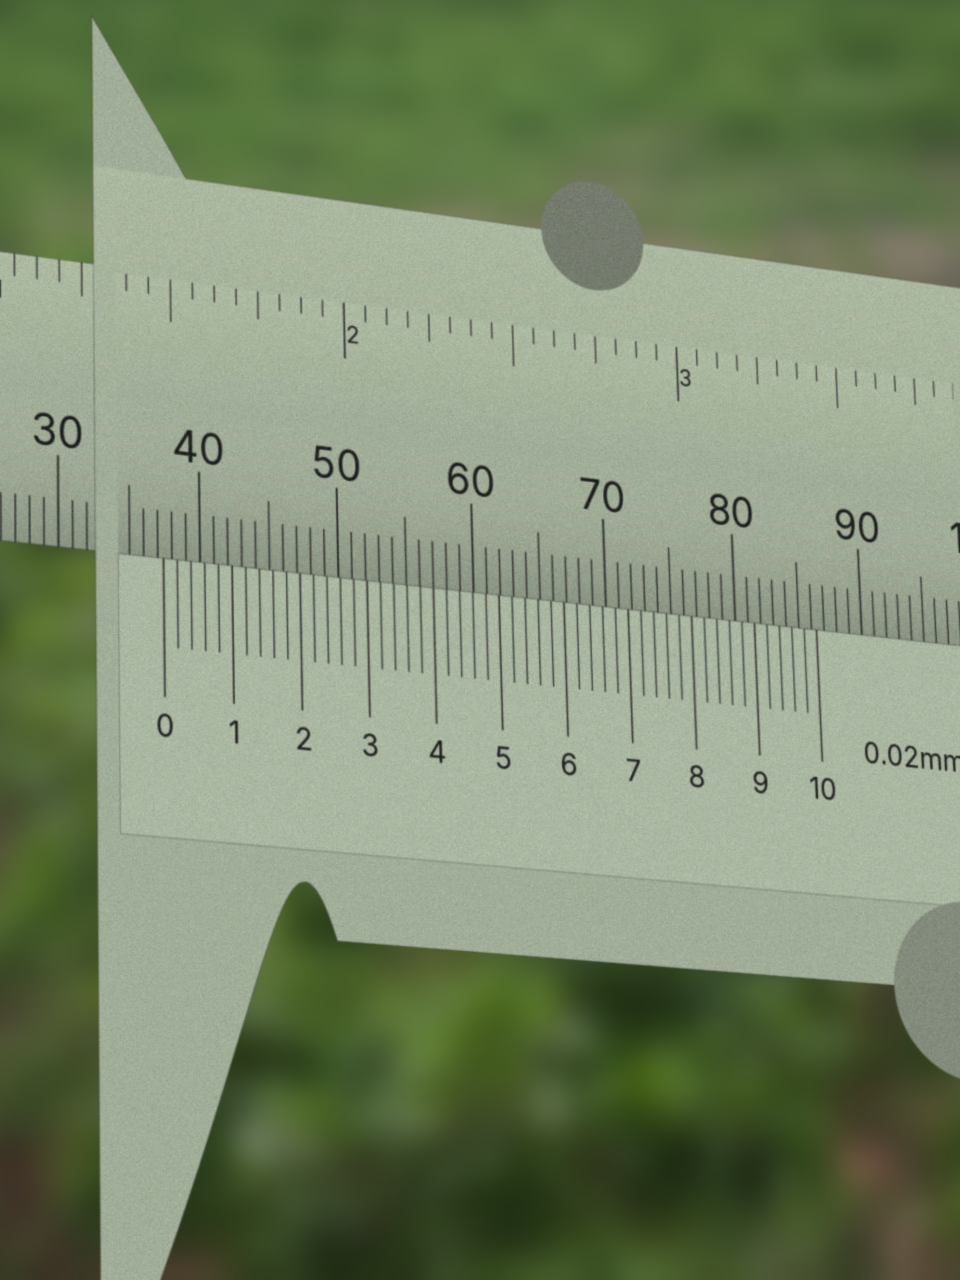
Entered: 37.4 mm
